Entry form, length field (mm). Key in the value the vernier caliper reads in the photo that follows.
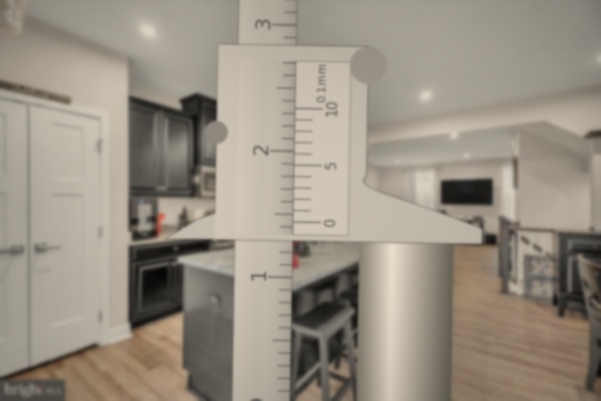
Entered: 14.4 mm
